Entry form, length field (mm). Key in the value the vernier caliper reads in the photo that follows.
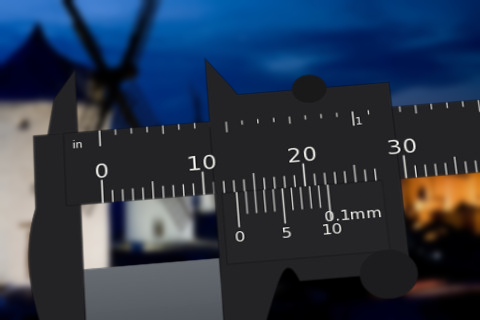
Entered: 13.2 mm
